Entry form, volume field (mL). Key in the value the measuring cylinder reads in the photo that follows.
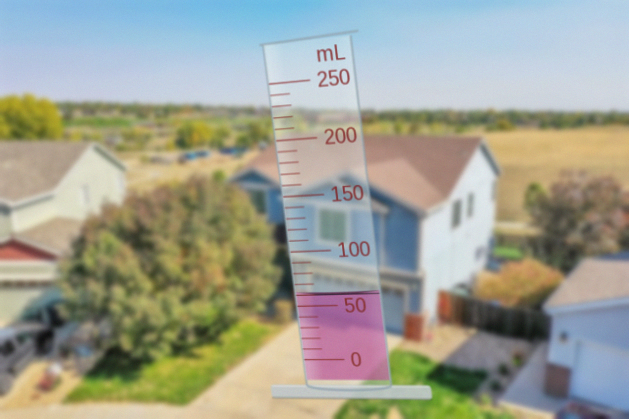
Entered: 60 mL
